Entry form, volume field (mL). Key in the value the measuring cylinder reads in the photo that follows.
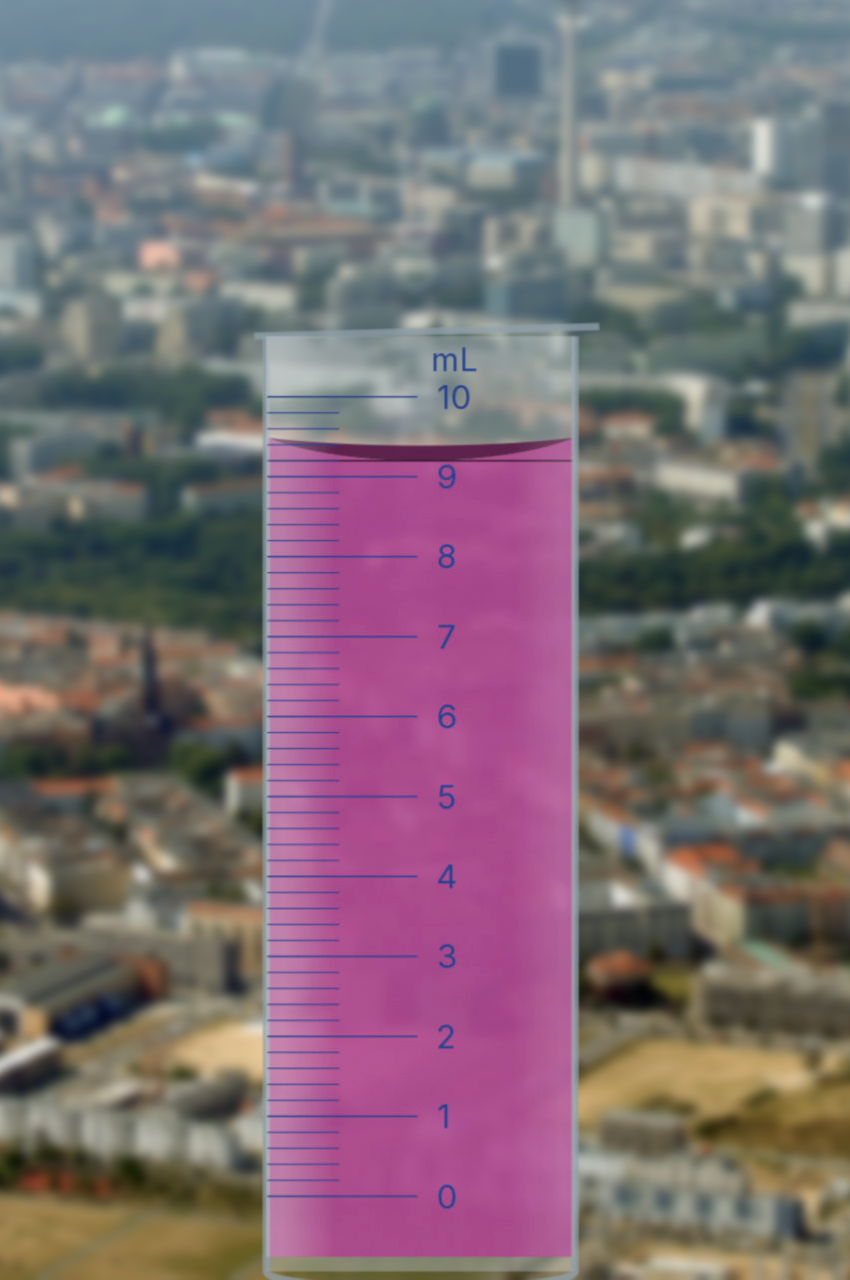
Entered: 9.2 mL
